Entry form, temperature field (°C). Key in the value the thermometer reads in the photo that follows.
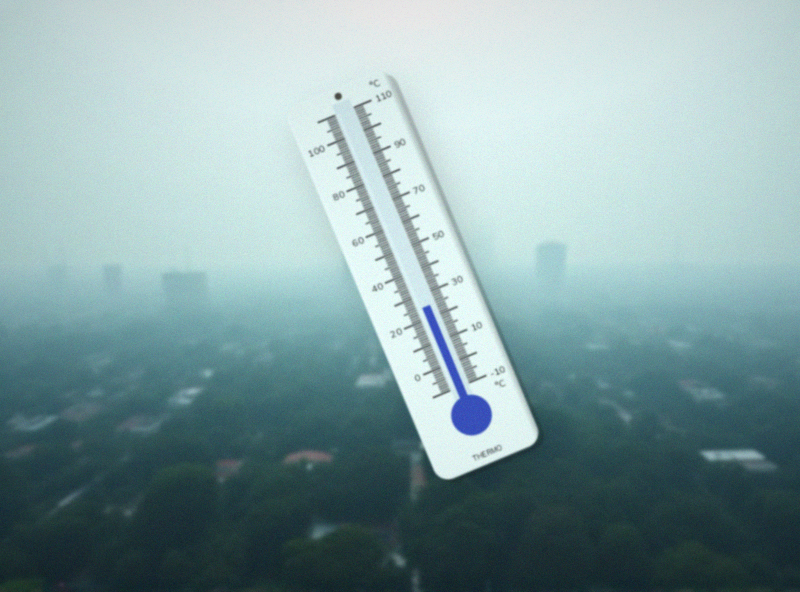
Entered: 25 °C
